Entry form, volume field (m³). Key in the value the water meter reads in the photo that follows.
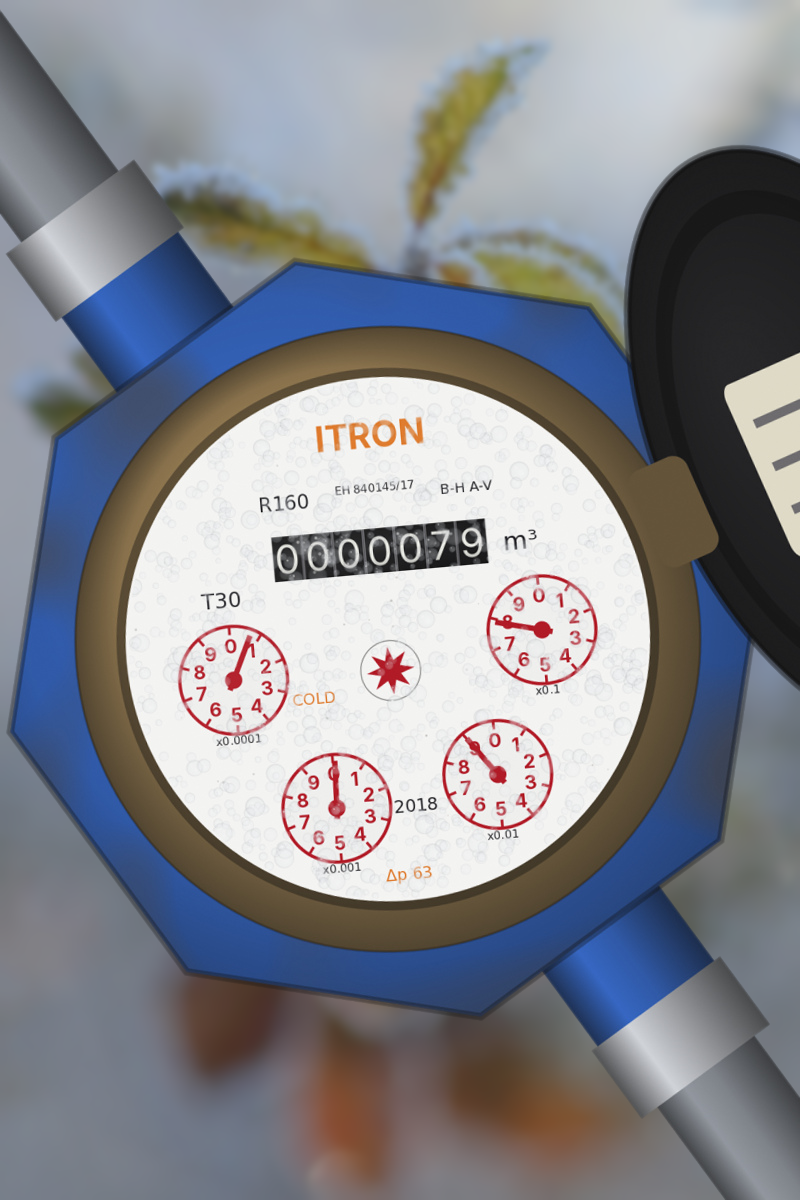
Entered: 79.7900 m³
